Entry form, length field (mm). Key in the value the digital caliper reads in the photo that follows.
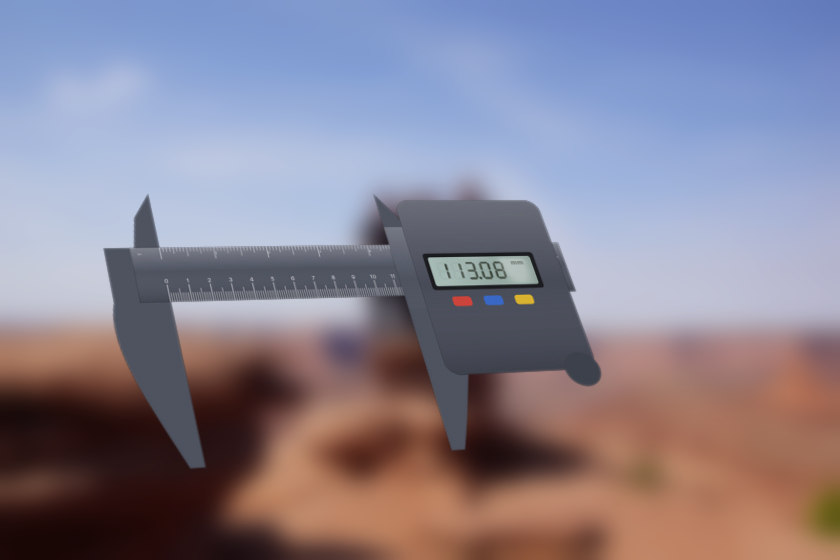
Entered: 113.08 mm
